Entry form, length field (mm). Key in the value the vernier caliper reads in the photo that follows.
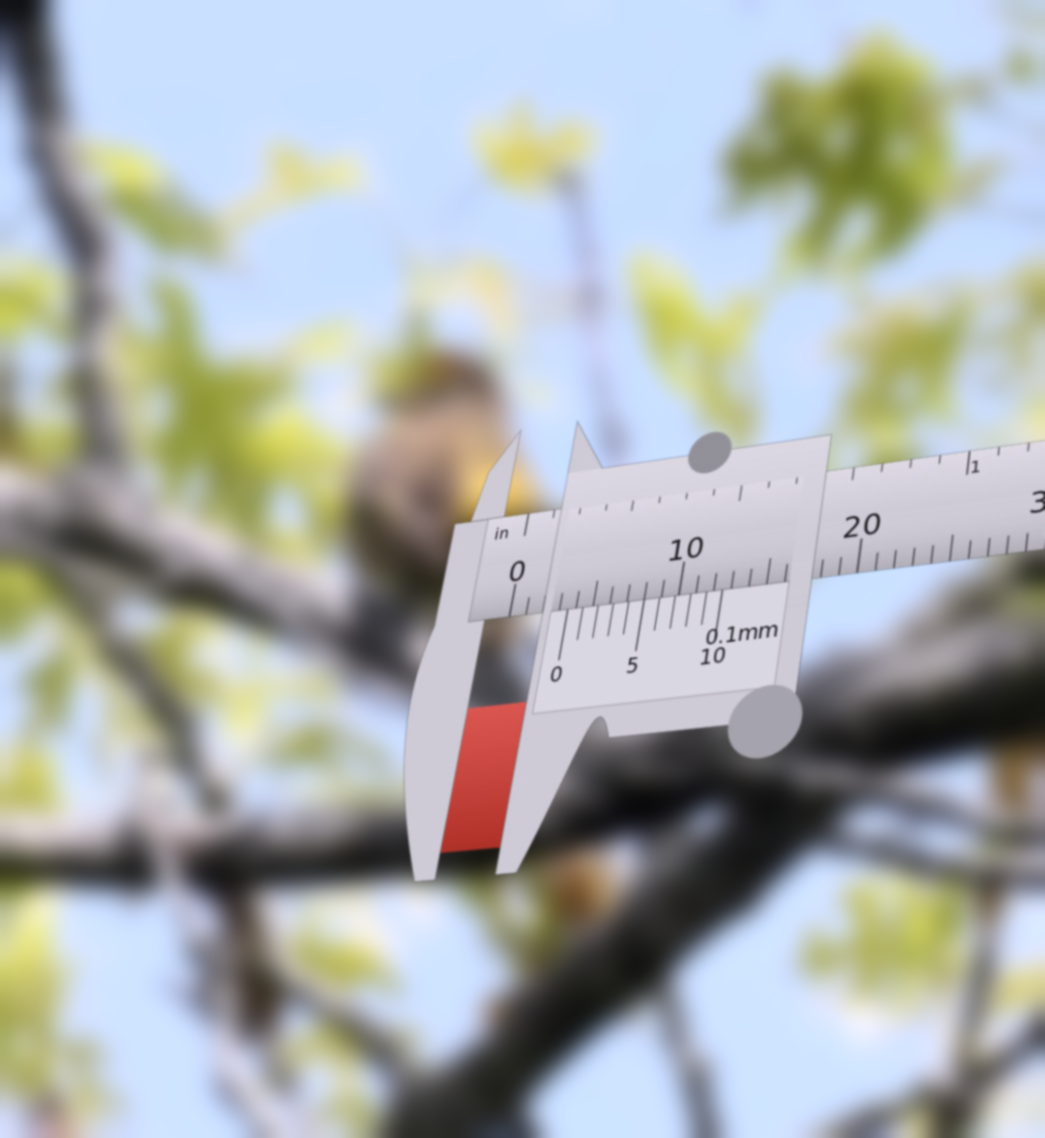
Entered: 3.5 mm
